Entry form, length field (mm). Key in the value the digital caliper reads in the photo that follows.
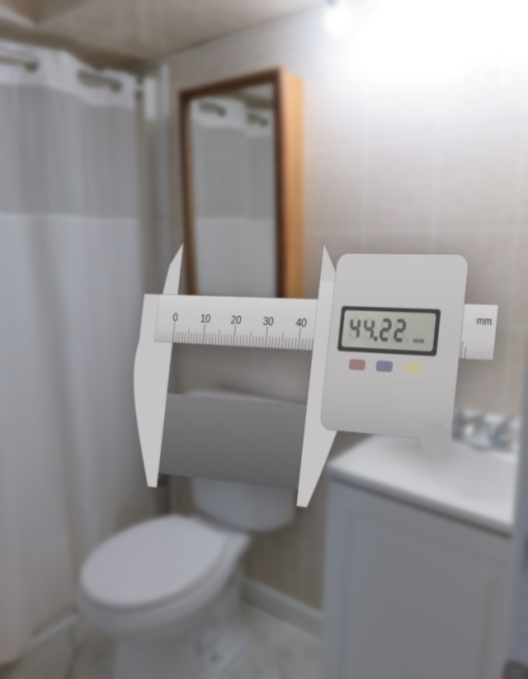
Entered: 44.22 mm
